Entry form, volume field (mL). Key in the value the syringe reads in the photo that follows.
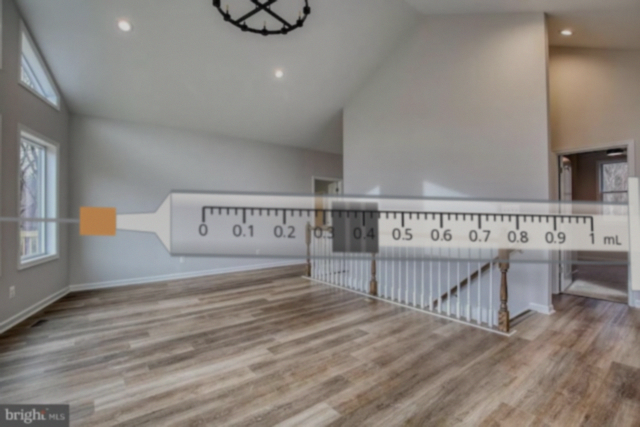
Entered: 0.32 mL
